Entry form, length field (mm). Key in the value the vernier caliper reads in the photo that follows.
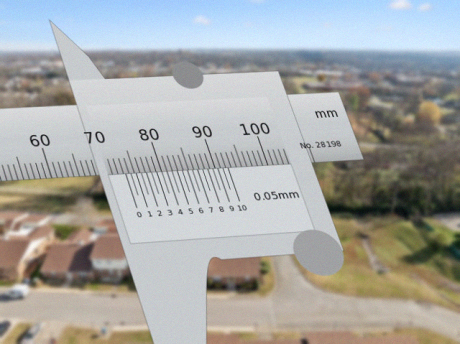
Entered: 73.4 mm
